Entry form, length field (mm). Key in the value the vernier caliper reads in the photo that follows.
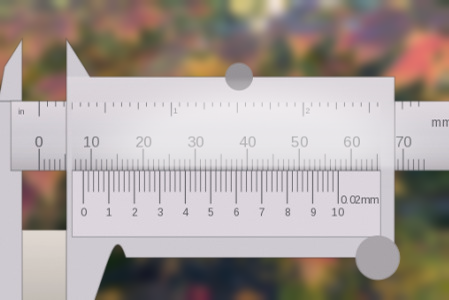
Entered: 8.5 mm
